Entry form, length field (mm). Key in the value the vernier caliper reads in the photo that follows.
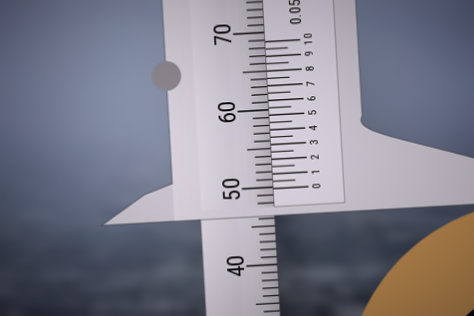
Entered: 49.8 mm
